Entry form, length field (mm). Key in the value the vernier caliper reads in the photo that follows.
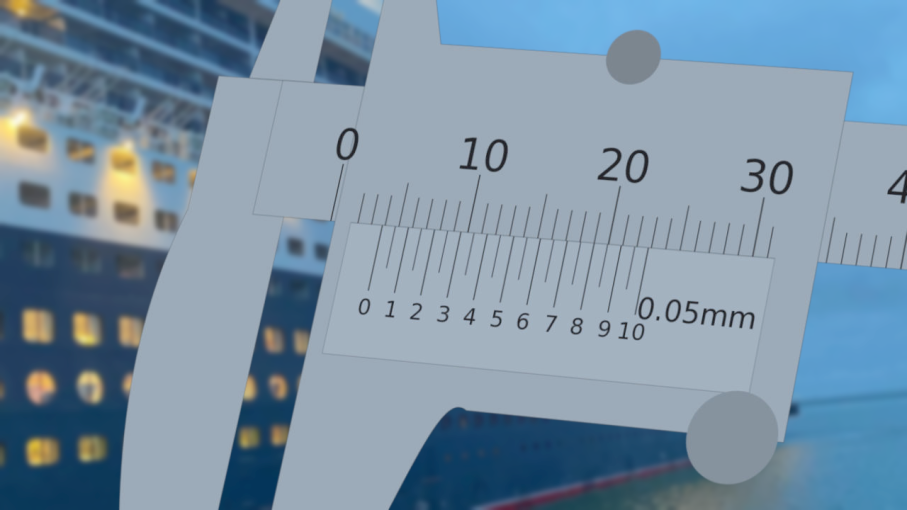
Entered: 3.8 mm
